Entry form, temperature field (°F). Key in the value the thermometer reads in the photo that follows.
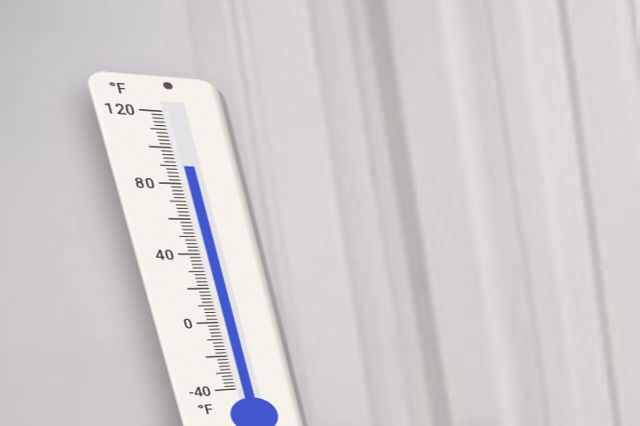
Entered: 90 °F
